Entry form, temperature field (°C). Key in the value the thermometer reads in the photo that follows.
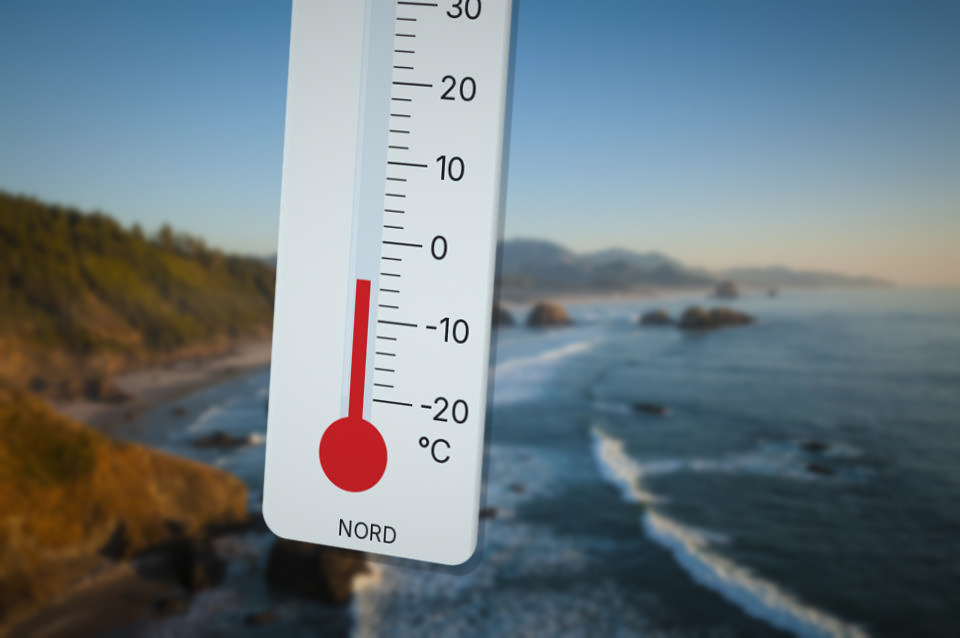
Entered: -5 °C
